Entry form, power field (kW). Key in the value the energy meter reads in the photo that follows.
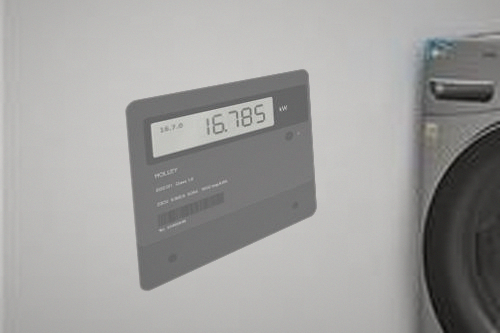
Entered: 16.785 kW
